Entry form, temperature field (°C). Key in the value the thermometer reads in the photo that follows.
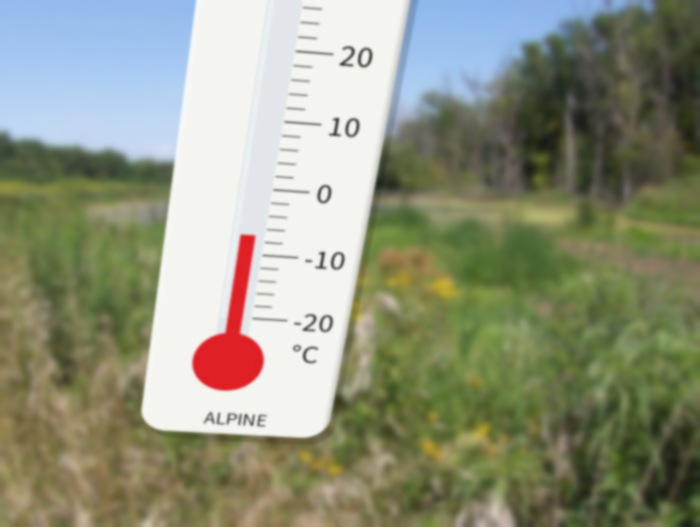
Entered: -7 °C
